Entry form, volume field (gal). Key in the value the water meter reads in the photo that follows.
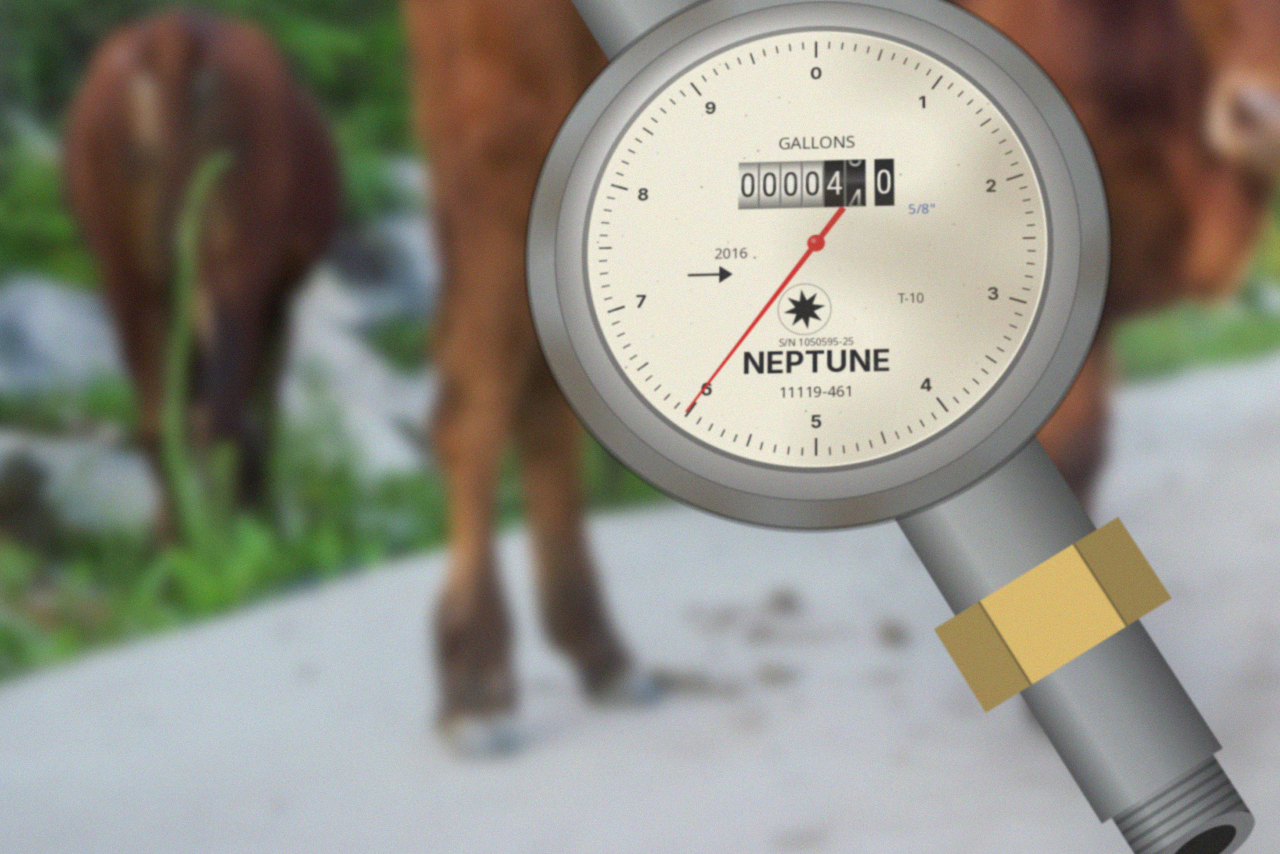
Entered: 436.0 gal
